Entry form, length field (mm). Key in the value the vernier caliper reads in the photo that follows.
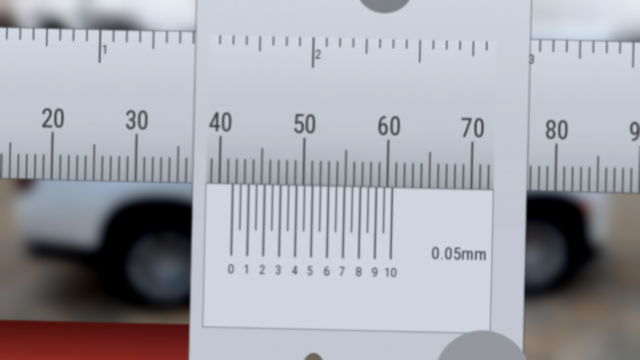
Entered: 41.6 mm
